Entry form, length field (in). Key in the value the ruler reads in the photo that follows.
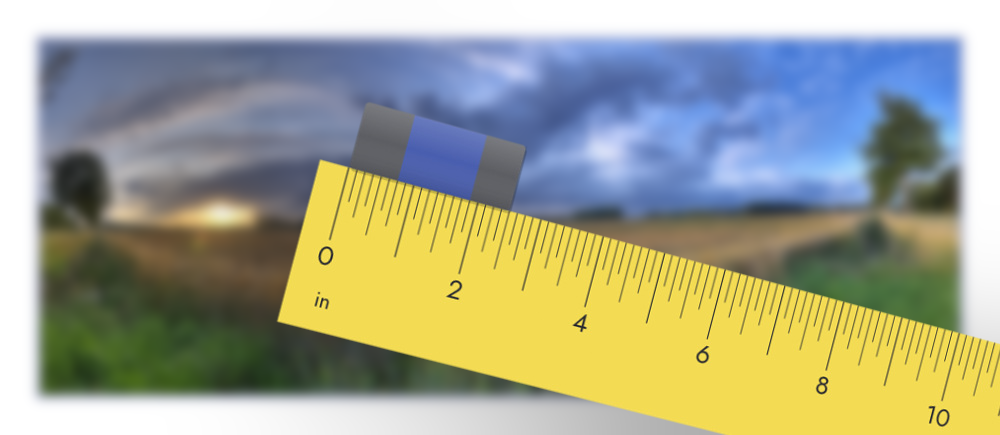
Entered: 2.5 in
